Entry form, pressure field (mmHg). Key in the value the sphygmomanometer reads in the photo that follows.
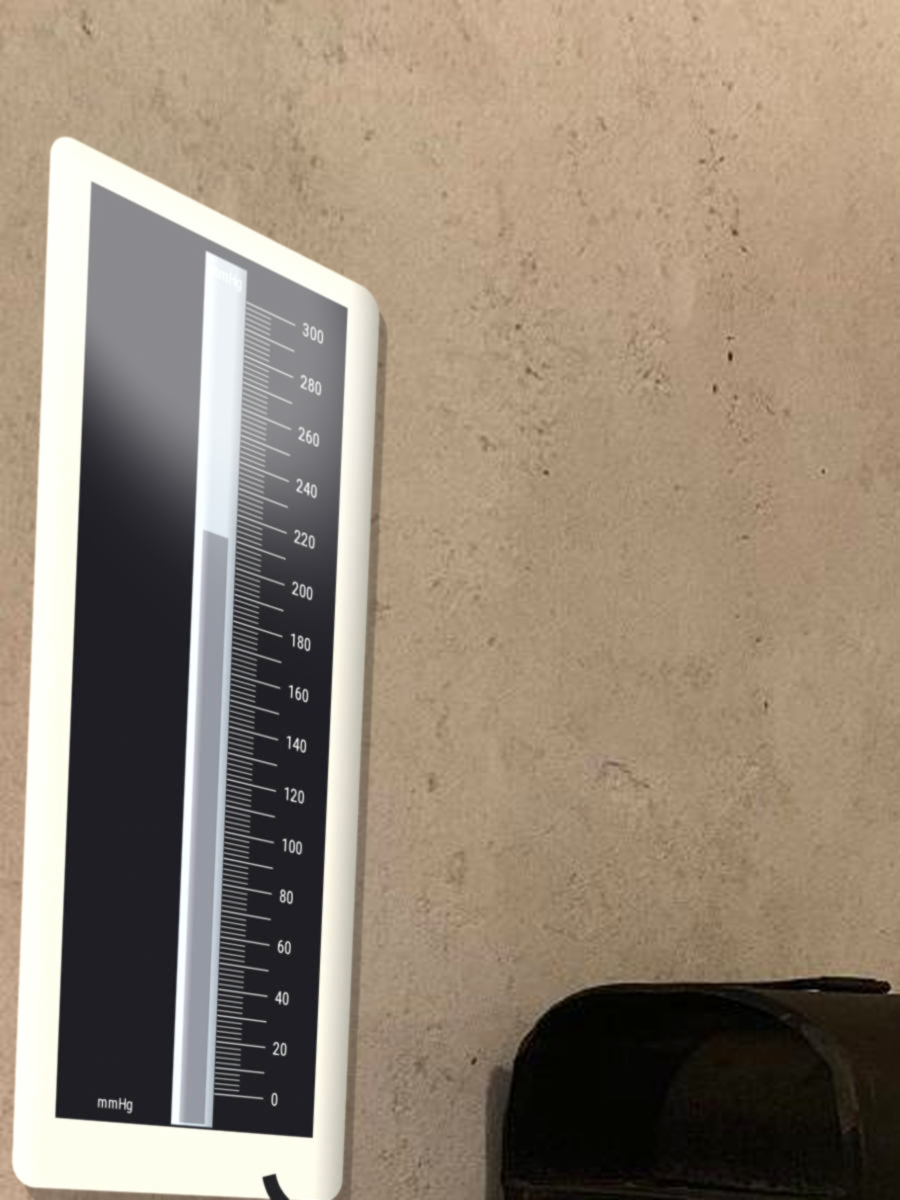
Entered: 210 mmHg
